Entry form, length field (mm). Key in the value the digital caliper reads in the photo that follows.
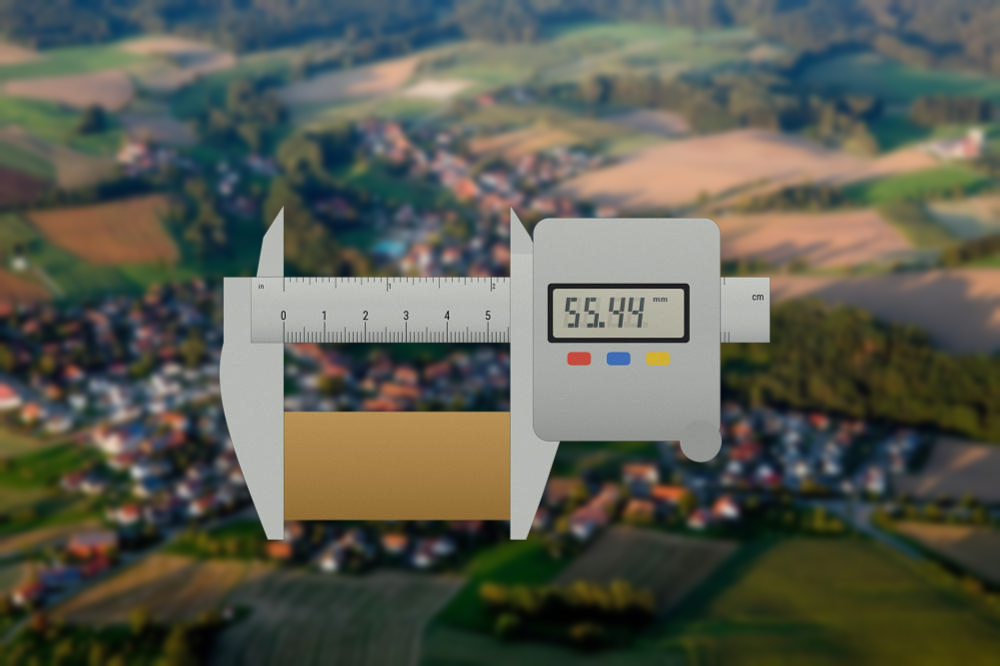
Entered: 55.44 mm
